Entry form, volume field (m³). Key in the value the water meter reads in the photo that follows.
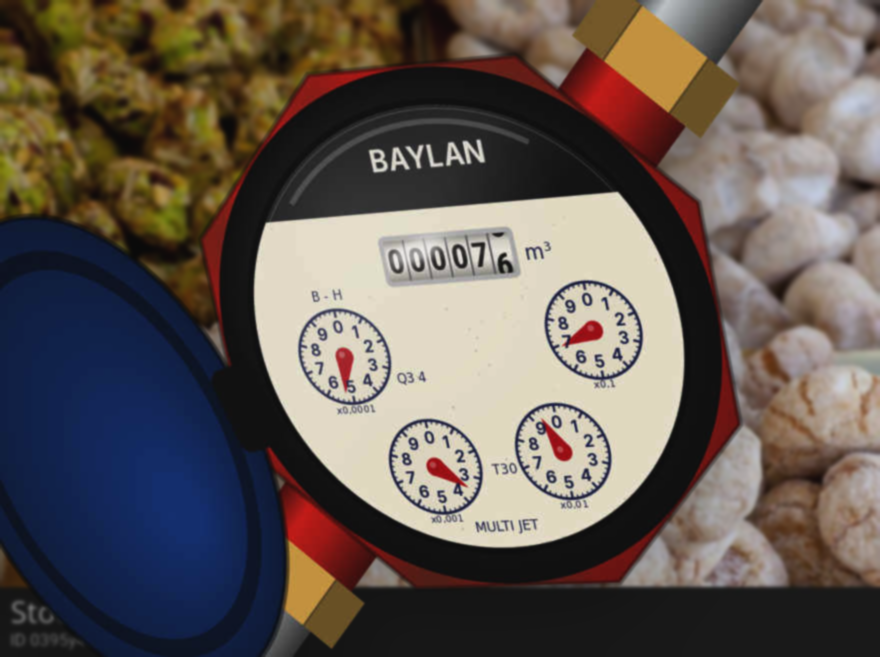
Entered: 75.6935 m³
